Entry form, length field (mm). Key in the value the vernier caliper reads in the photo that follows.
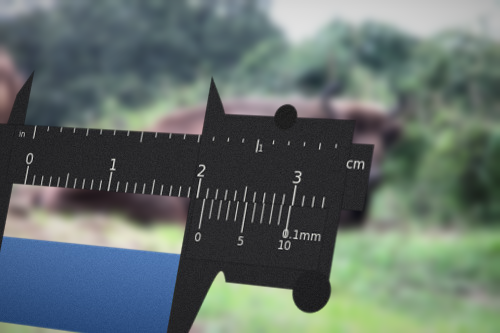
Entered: 20.8 mm
